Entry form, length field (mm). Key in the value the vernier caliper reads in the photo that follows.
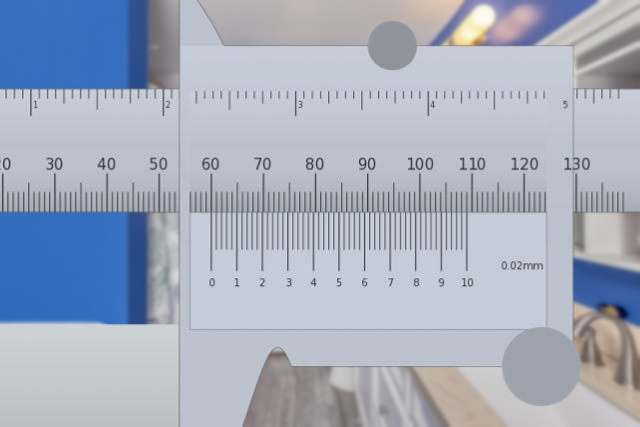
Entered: 60.0 mm
